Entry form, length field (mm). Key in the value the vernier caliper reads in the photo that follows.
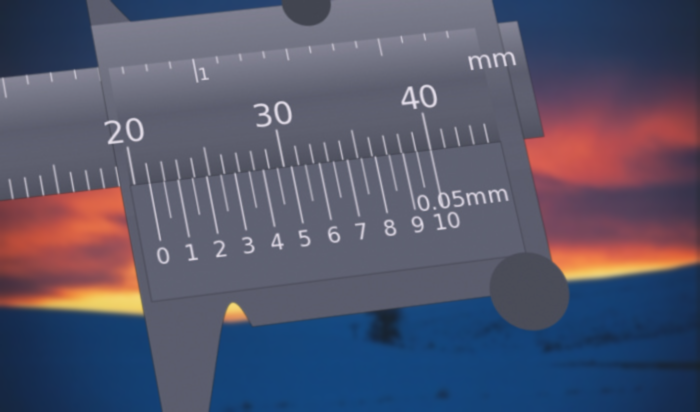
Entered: 21.0 mm
